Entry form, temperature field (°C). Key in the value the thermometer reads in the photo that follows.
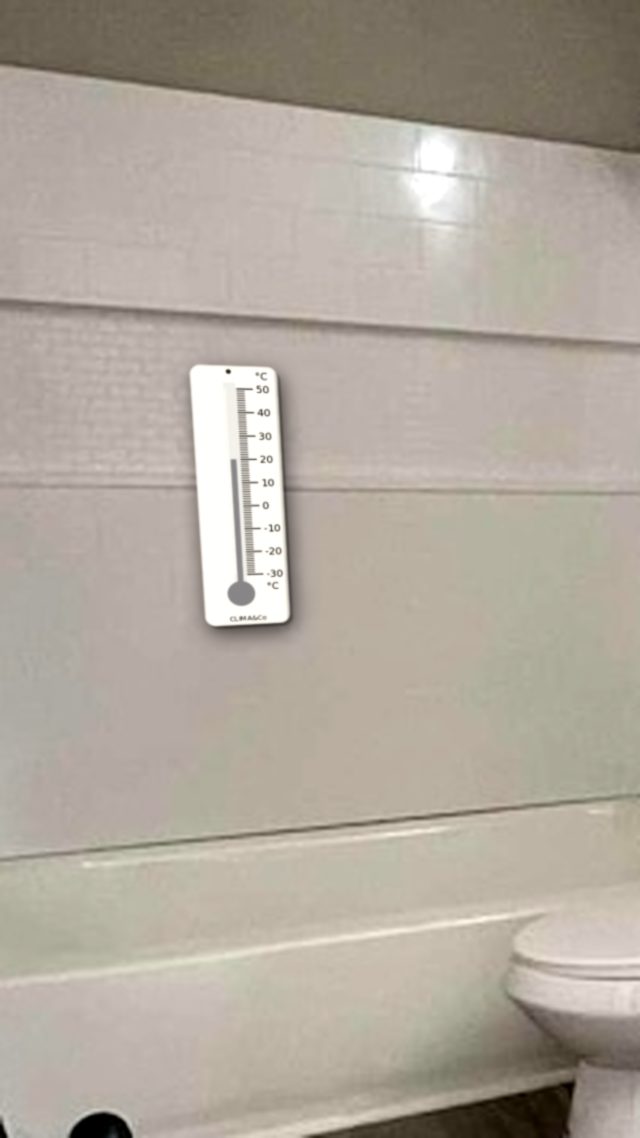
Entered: 20 °C
